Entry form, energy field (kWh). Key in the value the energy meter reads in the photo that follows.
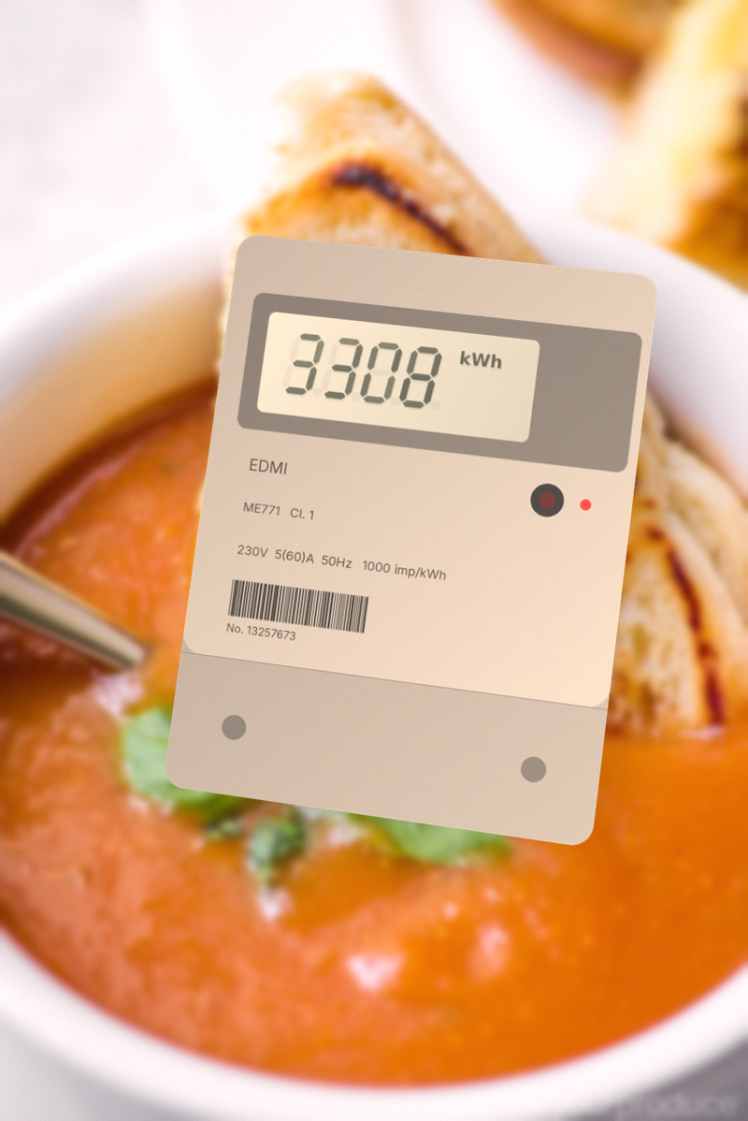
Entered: 3308 kWh
